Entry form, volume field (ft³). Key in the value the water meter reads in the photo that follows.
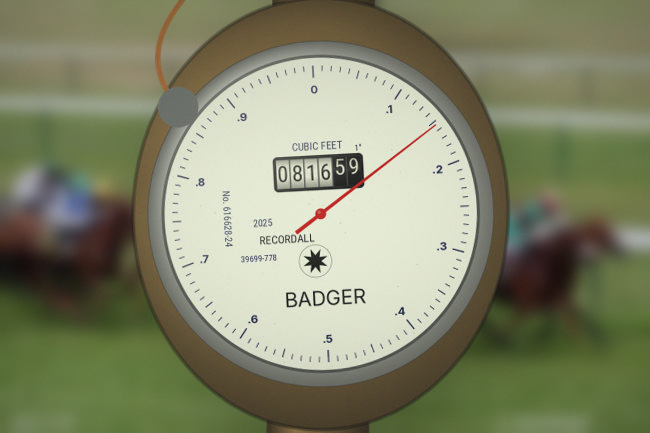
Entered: 81659.15 ft³
